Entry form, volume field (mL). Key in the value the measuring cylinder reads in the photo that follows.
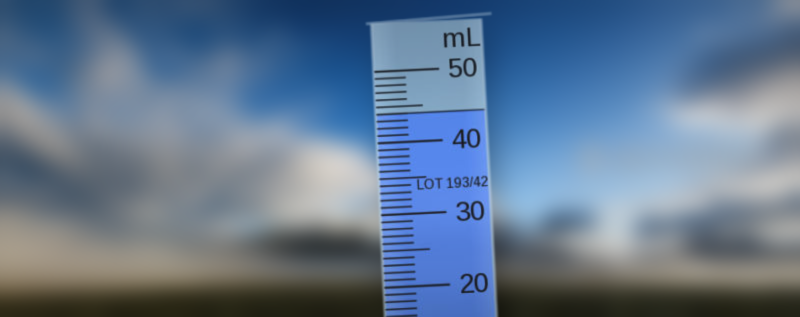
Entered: 44 mL
